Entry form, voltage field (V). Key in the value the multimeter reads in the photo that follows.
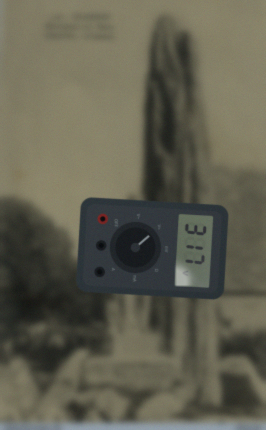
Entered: 317 V
